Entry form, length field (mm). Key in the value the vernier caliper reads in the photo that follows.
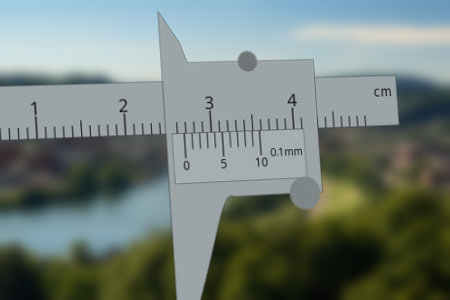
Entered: 26.8 mm
